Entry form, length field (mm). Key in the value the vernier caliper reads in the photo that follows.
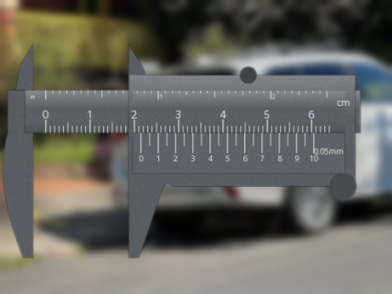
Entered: 21.5 mm
